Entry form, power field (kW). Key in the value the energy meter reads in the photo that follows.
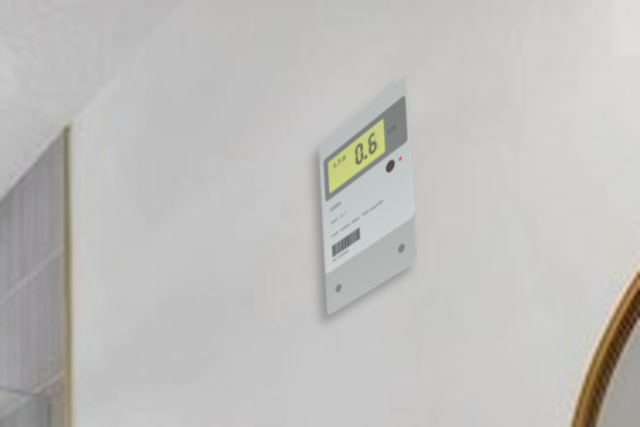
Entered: 0.6 kW
